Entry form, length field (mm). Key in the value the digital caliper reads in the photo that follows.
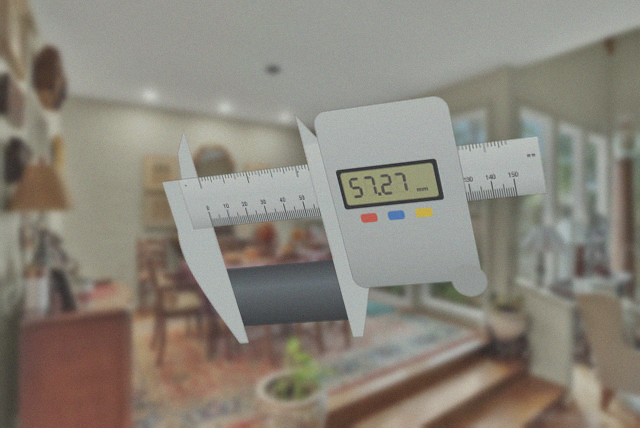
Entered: 57.27 mm
